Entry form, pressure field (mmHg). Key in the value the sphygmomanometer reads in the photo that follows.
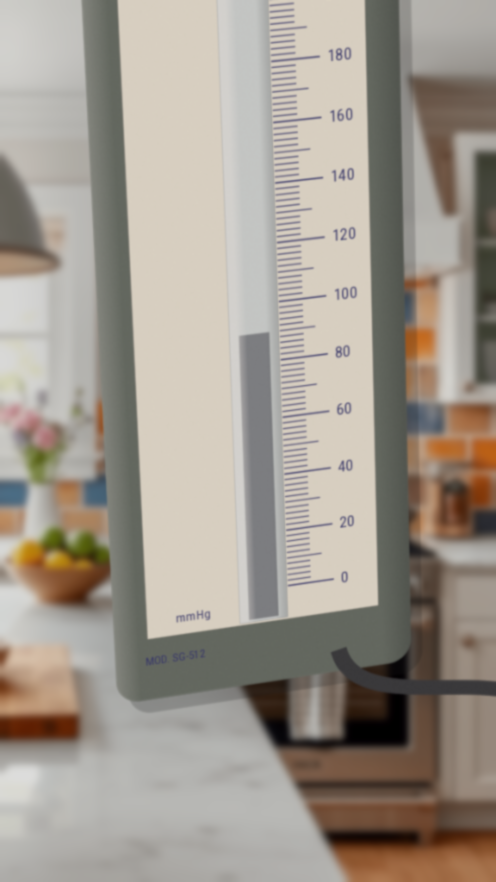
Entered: 90 mmHg
